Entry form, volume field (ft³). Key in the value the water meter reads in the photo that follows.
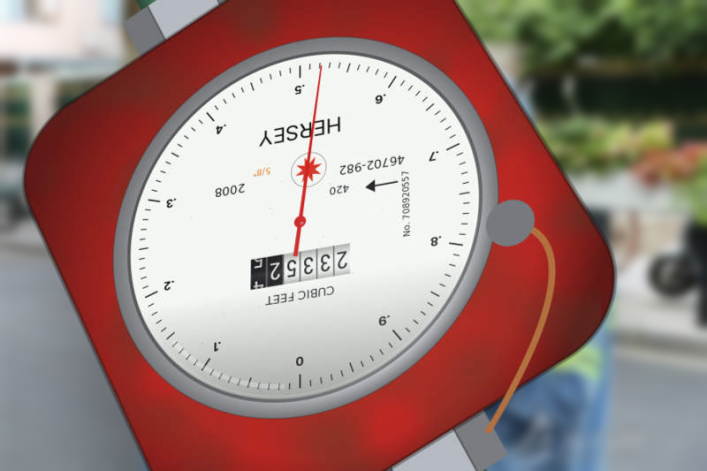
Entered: 233524.52 ft³
